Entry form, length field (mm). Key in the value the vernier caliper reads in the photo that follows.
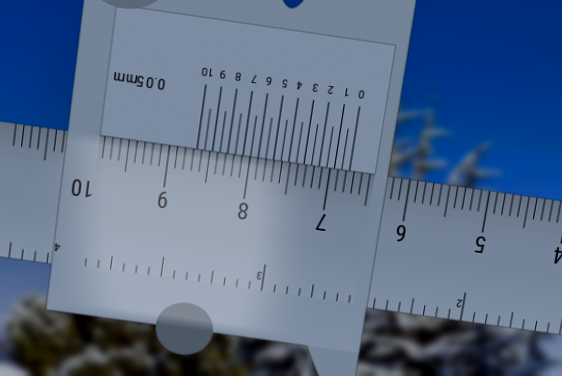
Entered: 67.6 mm
